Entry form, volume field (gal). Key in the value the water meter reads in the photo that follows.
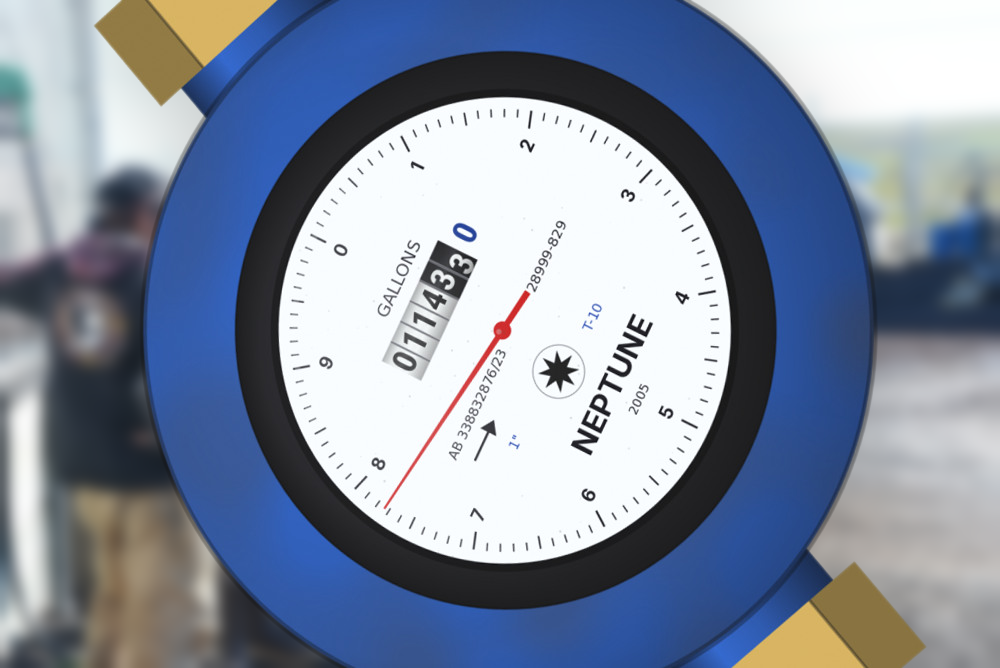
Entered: 114327.7 gal
